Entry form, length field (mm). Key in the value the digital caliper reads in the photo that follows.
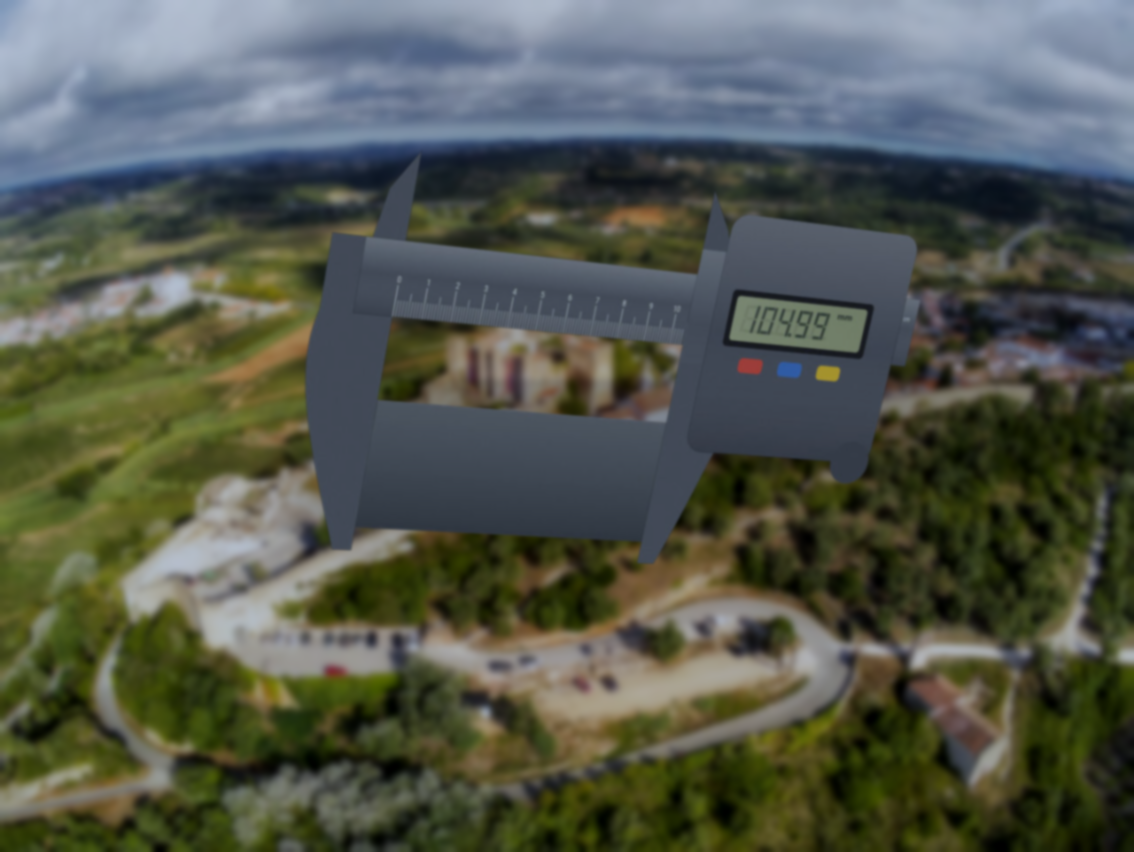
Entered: 104.99 mm
